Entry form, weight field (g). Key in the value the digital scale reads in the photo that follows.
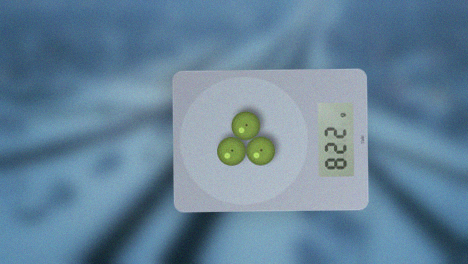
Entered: 822 g
